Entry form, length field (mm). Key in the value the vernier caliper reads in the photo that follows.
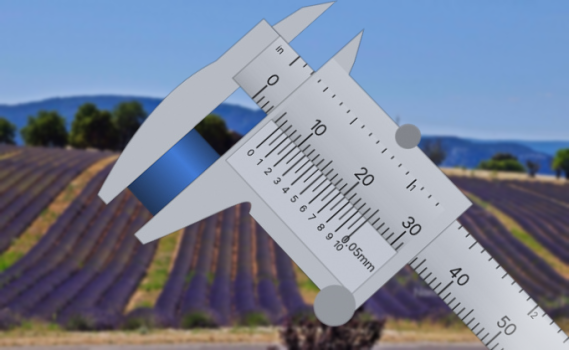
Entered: 6.0 mm
